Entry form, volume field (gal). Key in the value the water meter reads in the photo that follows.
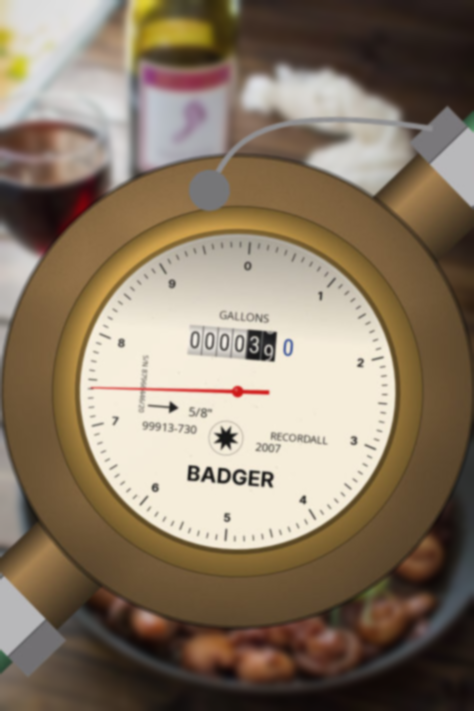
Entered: 387.4 gal
